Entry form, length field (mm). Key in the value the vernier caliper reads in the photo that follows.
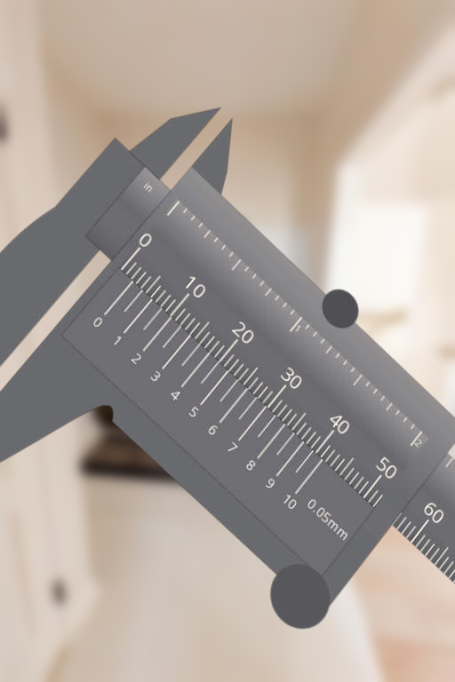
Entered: 2.4 mm
